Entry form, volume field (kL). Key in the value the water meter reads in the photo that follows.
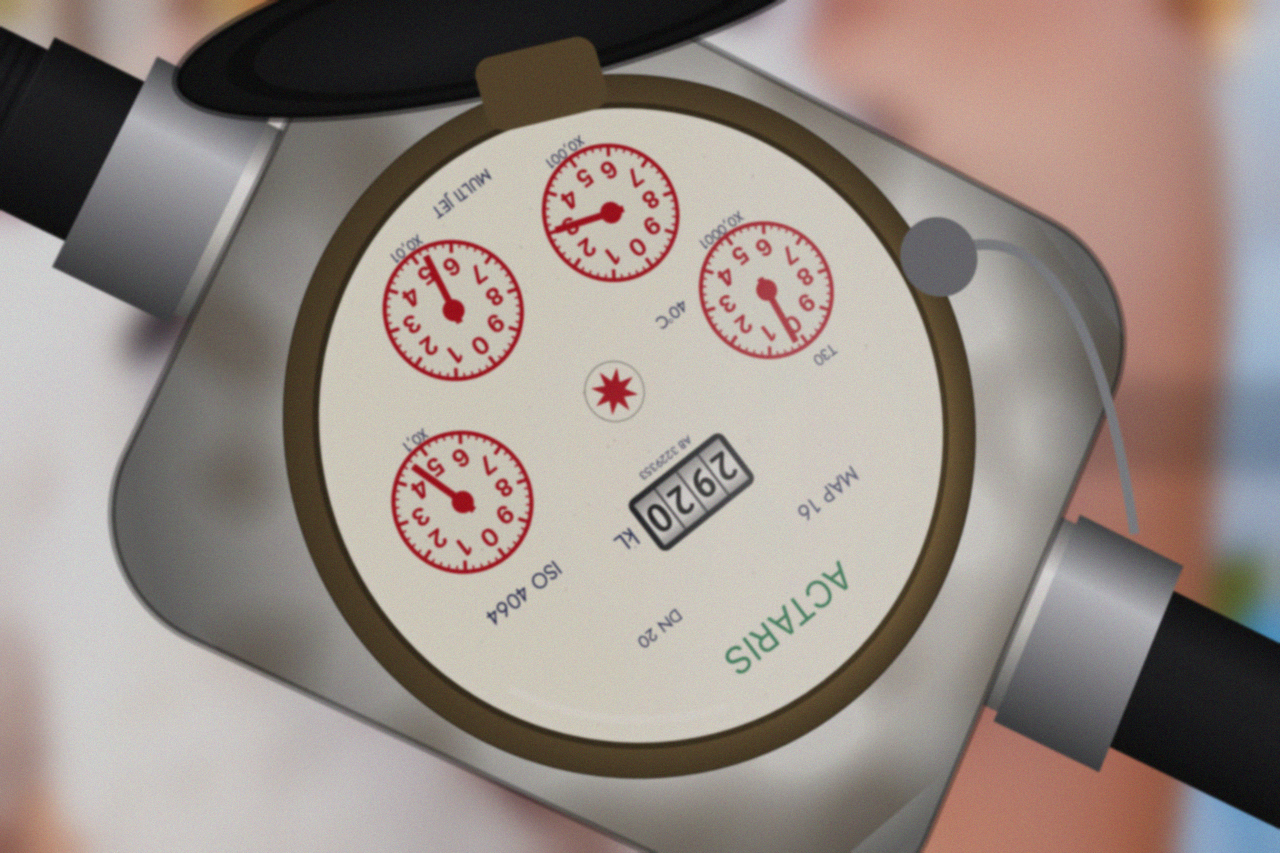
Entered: 2920.4530 kL
